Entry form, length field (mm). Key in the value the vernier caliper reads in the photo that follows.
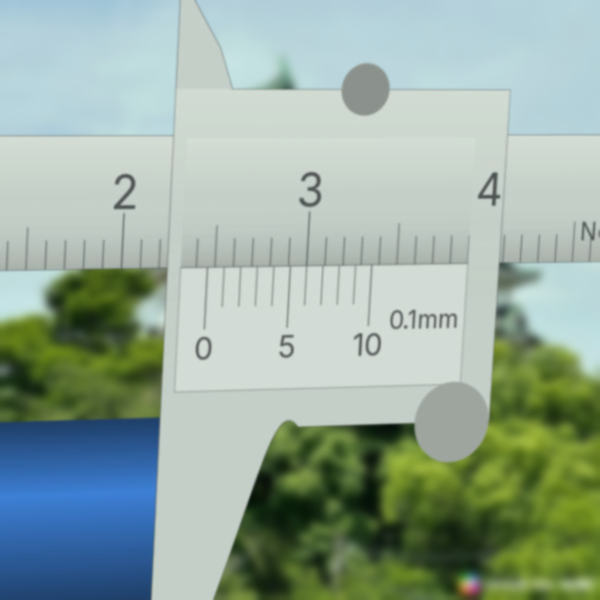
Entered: 24.6 mm
